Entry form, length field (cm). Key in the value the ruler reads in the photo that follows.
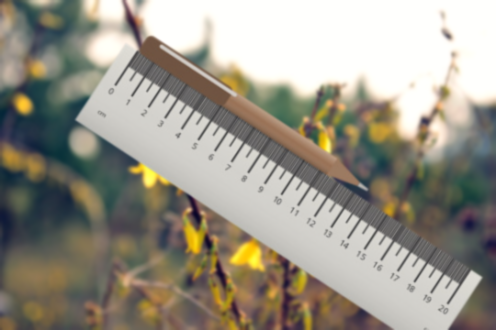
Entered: 13.5 cm
